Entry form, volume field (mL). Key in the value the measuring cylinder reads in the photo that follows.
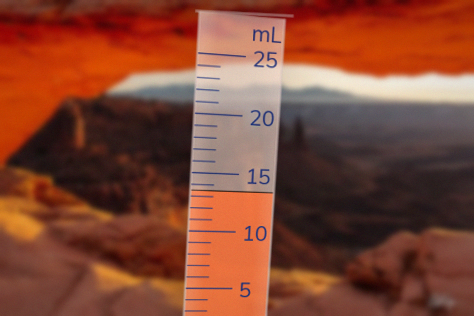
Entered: 13.5 mL
